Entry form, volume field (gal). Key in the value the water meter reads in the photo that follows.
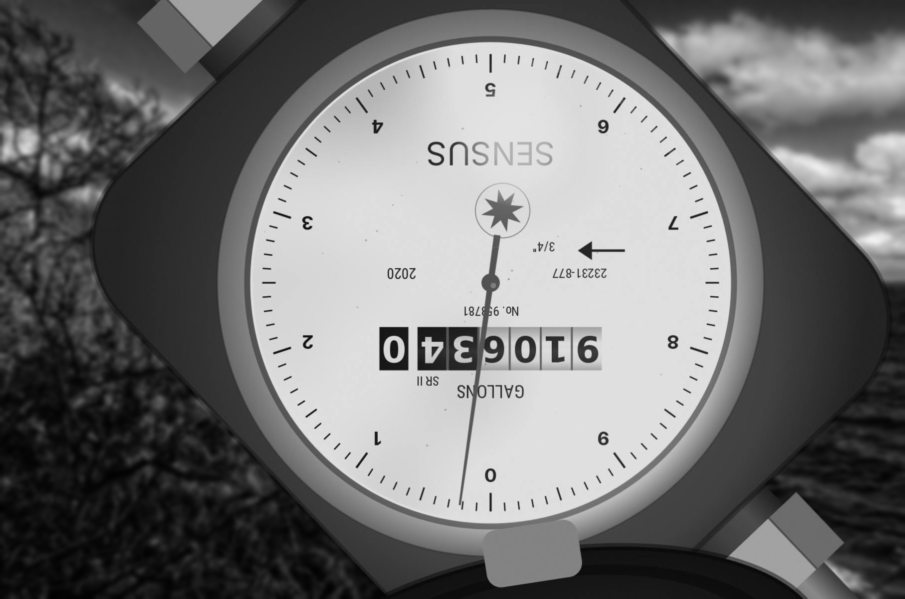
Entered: 9106340.2 gal
